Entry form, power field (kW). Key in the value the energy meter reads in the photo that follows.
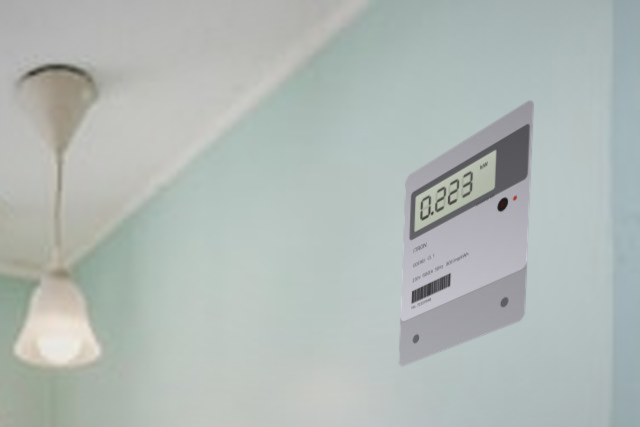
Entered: 0.223 kW
